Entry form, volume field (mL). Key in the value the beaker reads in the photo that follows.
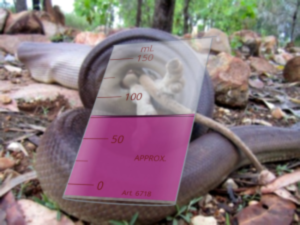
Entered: 75 mL
